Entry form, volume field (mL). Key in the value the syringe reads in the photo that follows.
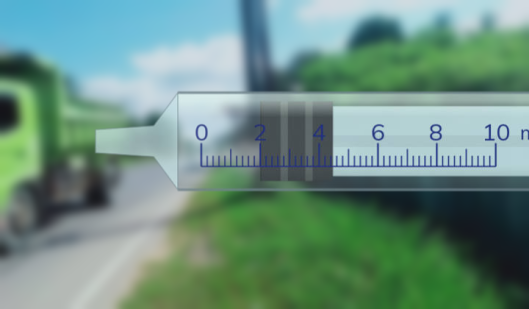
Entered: 2 mL
